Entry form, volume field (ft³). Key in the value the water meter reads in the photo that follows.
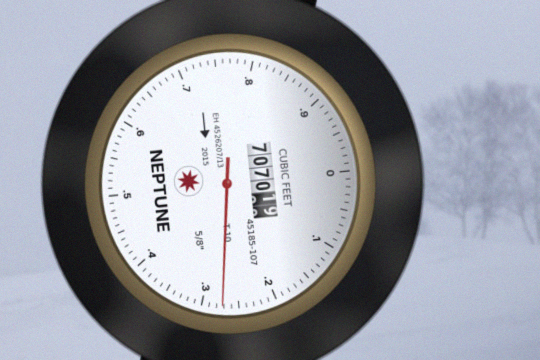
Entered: 707019.27 ft³
